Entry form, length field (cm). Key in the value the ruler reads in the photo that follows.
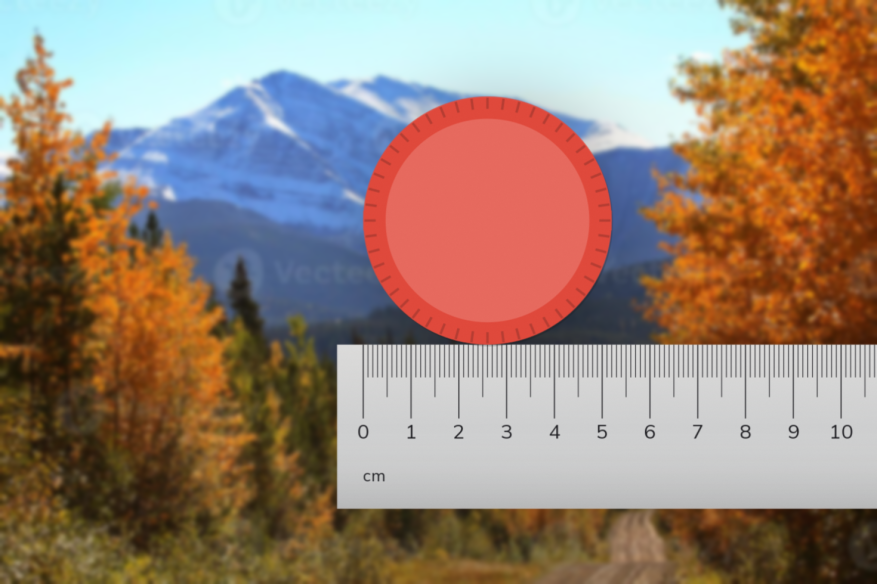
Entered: 5.2 cm
